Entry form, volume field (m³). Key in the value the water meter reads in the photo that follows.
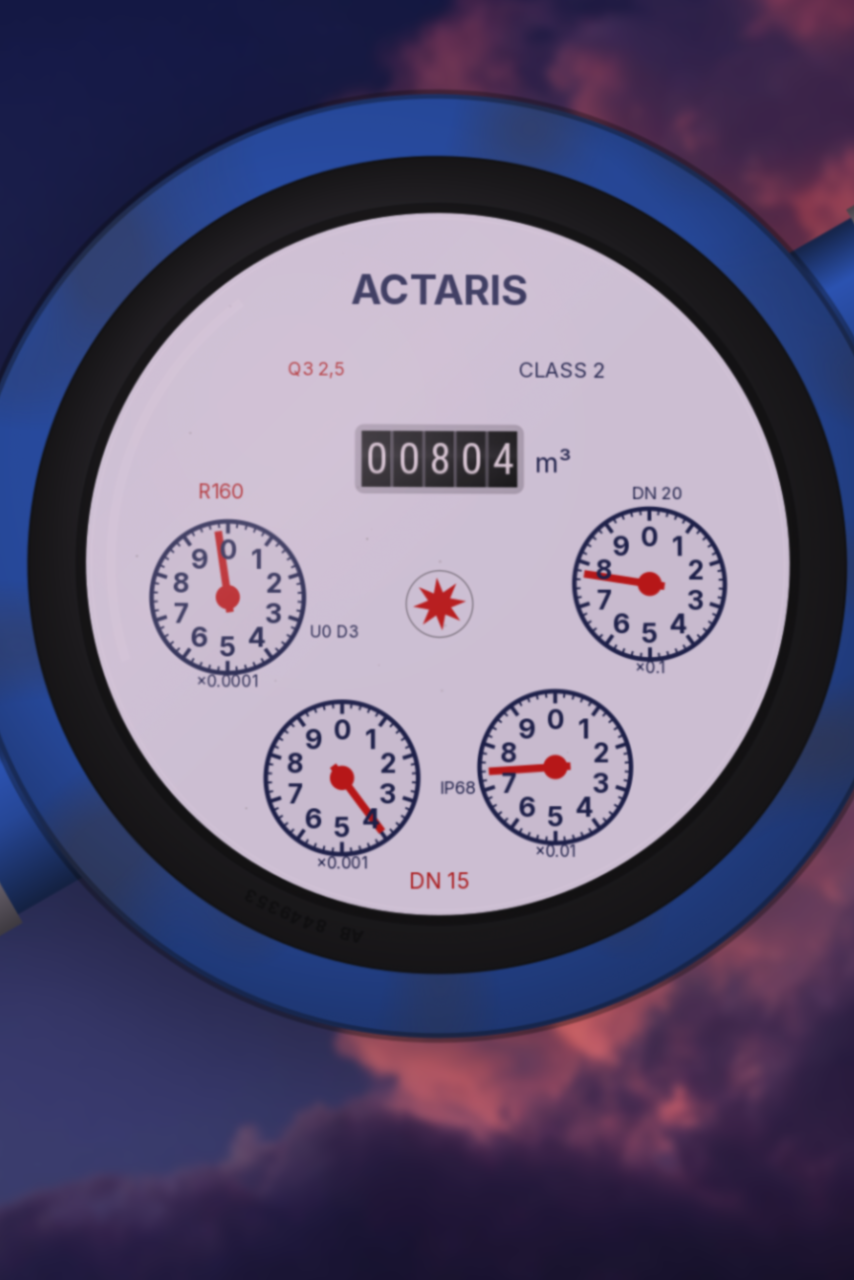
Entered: 804.7739 m³
